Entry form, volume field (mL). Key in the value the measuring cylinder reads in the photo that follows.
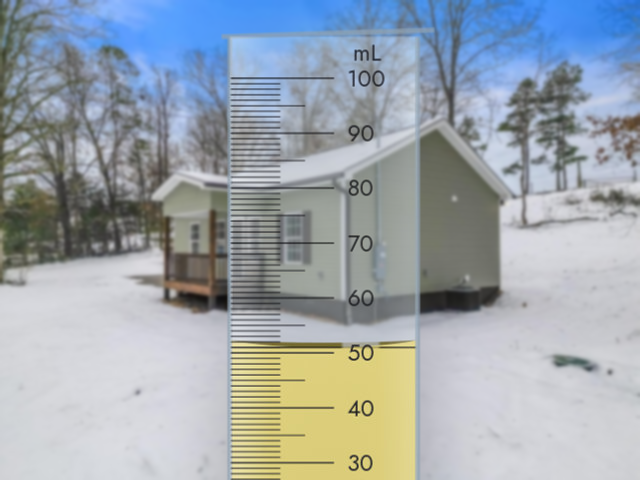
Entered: 51 mL
